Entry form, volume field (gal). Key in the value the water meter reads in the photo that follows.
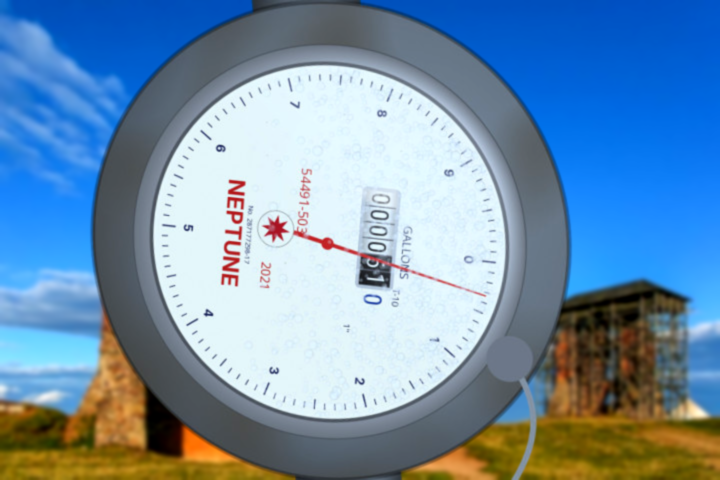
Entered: 610.3 gal
